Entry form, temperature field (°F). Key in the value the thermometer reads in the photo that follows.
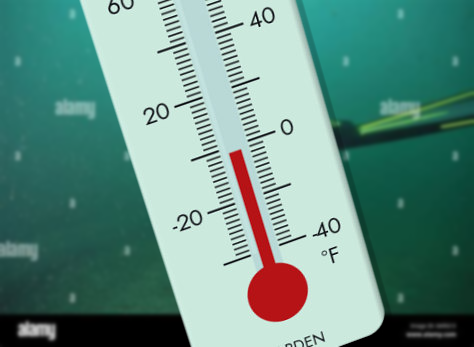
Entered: -2 °F
